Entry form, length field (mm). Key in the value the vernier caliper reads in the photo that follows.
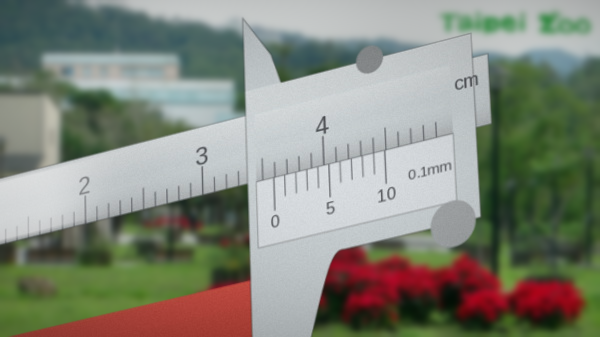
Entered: 35.9 mm
